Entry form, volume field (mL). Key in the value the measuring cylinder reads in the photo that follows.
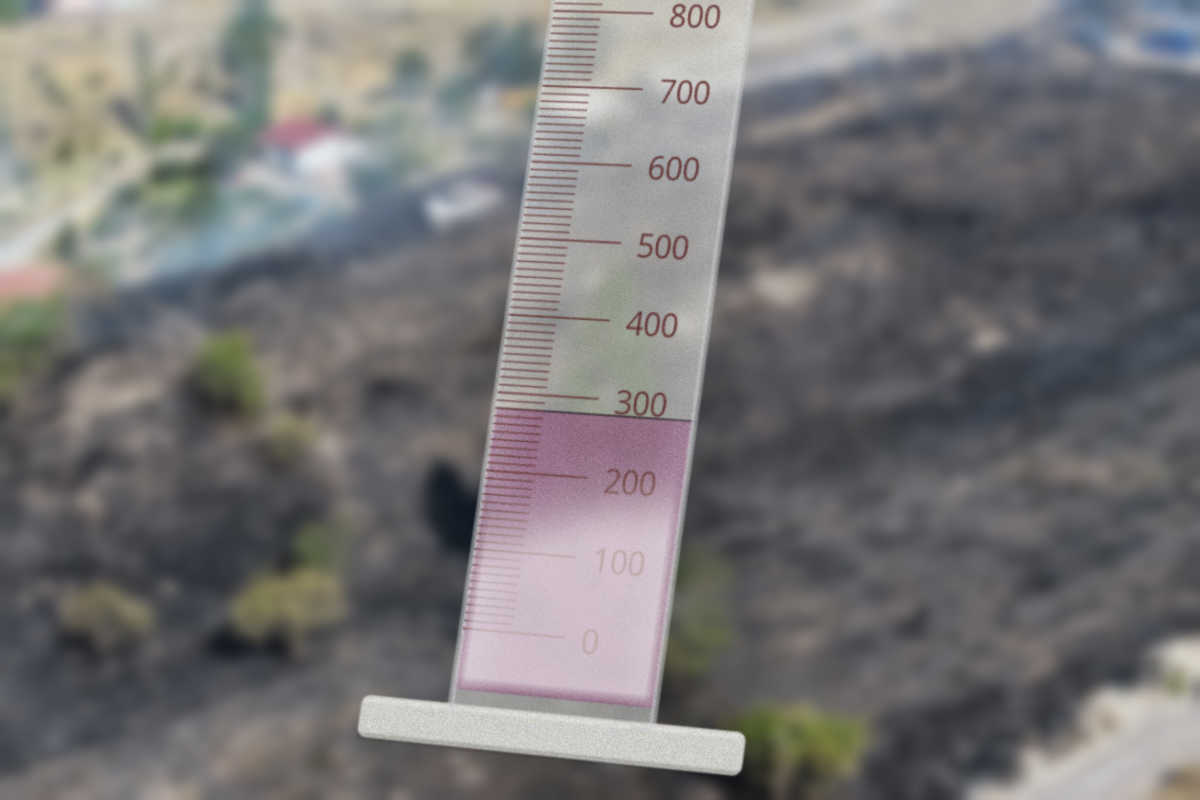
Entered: 280 mL
